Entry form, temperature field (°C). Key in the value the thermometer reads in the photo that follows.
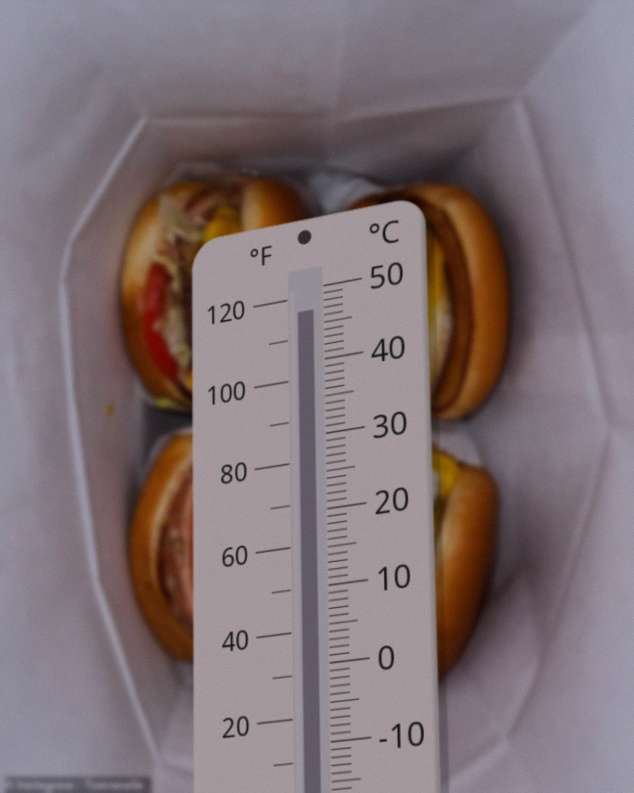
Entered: 47 °C
